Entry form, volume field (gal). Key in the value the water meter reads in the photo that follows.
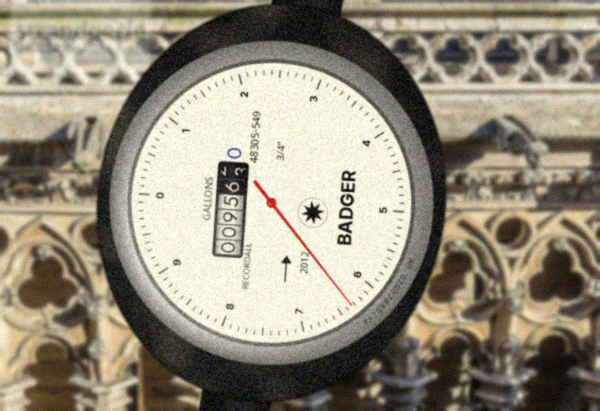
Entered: 95626.3 gal
